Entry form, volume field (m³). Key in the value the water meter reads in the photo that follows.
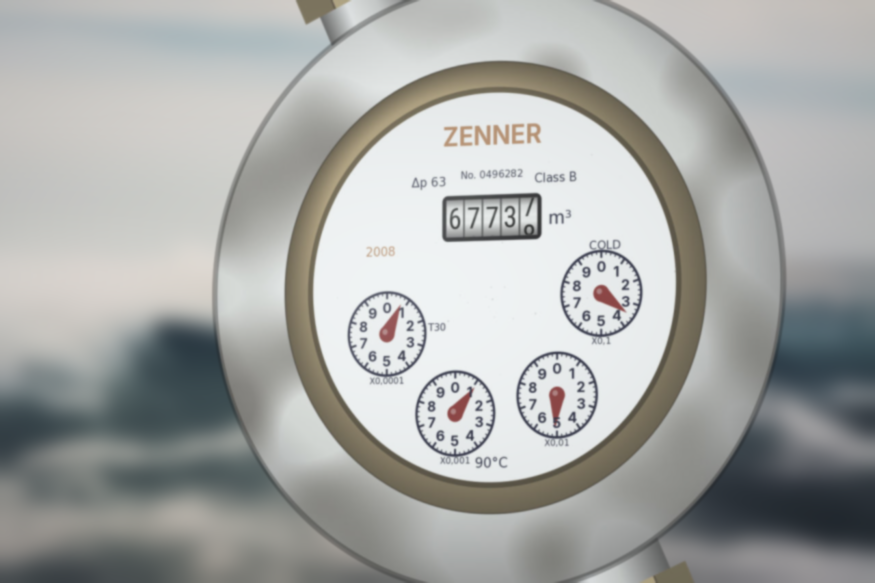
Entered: 67737.3510 m³
